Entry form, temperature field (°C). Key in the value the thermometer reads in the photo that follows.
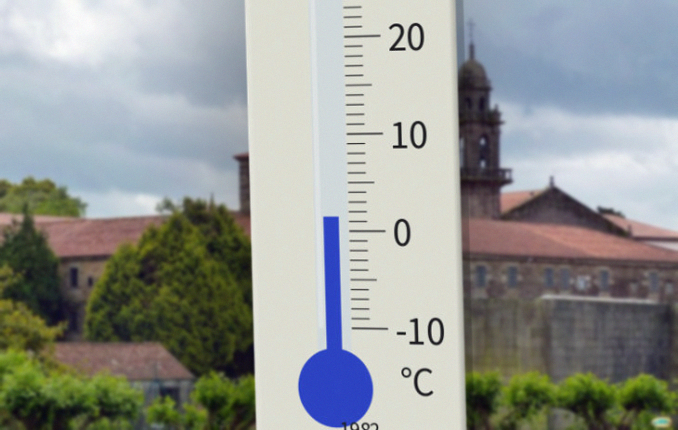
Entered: 1.5 °C
